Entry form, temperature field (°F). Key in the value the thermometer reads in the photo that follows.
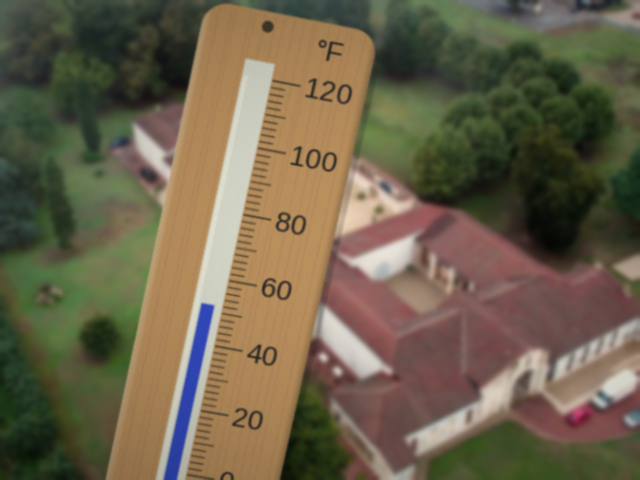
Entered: 52 °F
